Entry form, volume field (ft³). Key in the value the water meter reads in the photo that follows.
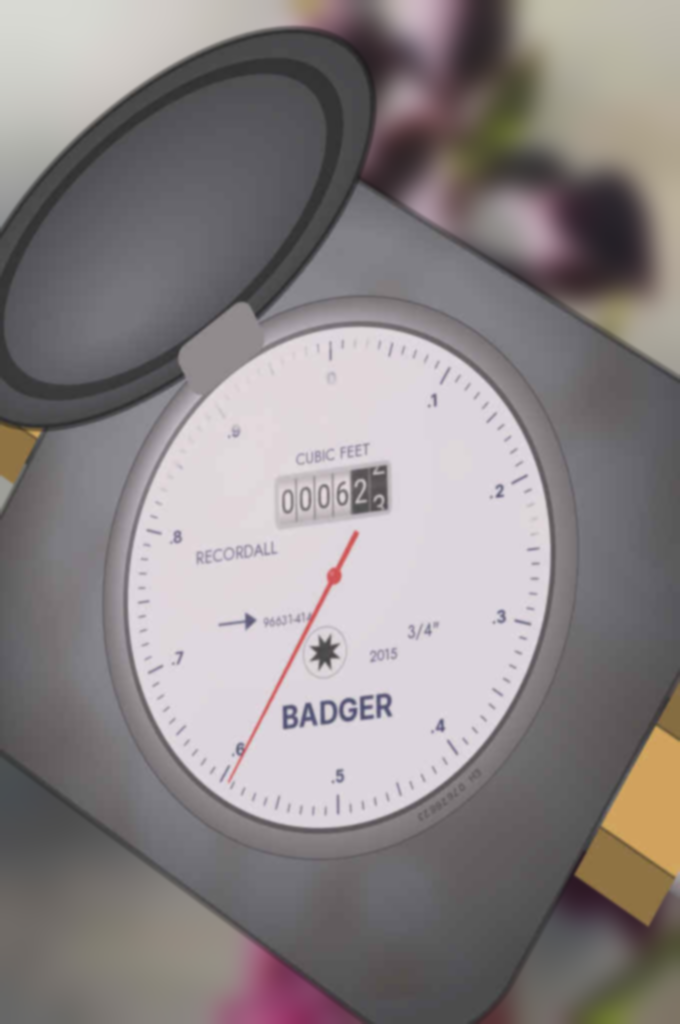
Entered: 622.59 ft³
